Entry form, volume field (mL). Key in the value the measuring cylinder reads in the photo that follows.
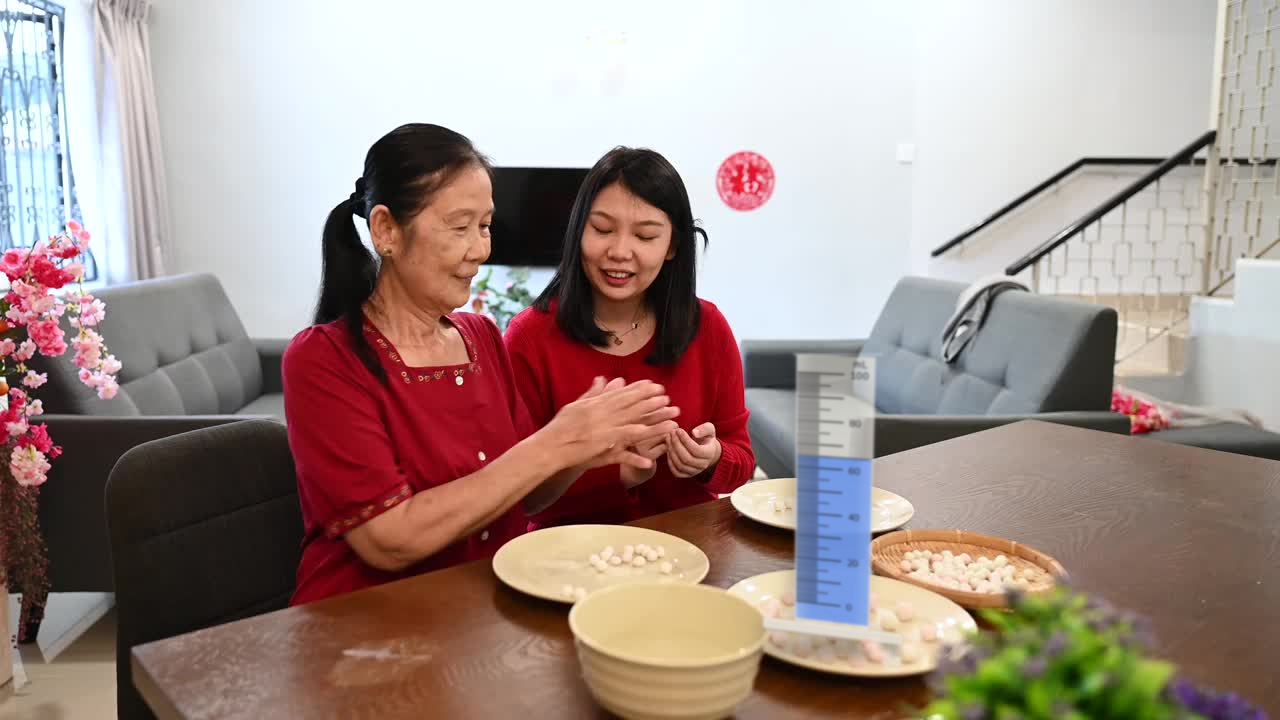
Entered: 65 mL
